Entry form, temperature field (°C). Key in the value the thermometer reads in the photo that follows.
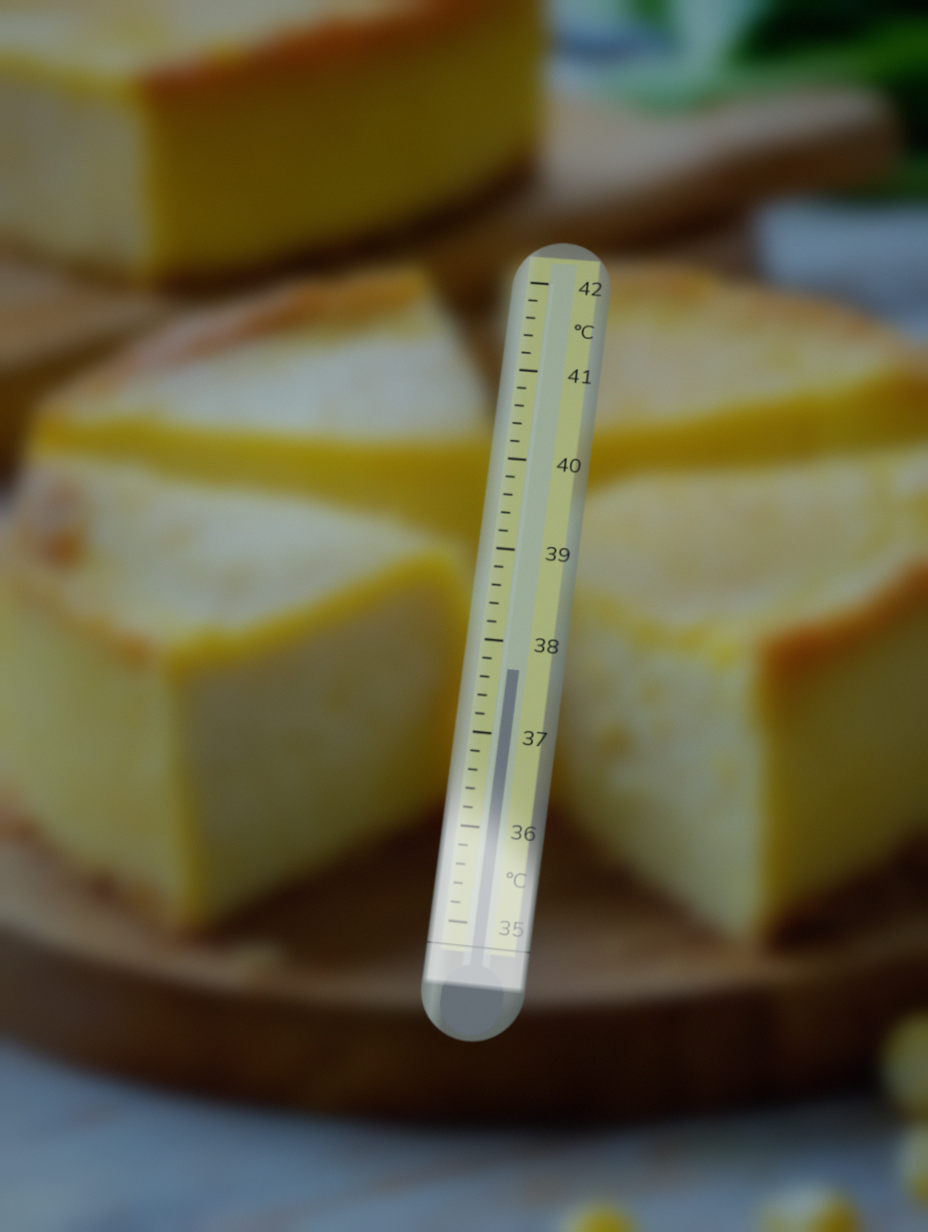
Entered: 37.7 °C
